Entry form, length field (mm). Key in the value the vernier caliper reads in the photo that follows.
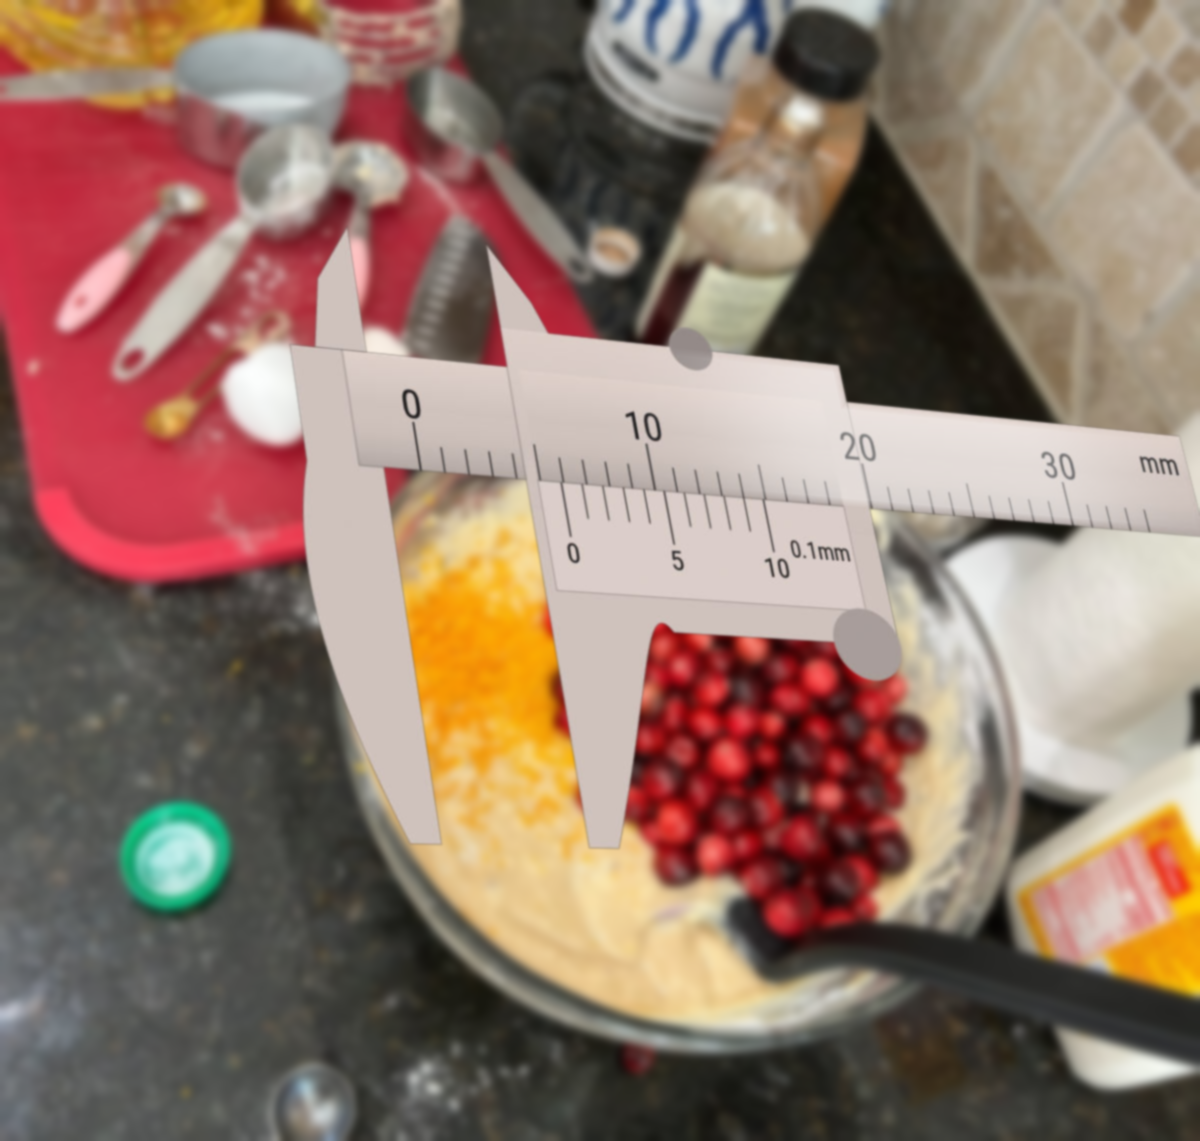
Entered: 5.9 mm
